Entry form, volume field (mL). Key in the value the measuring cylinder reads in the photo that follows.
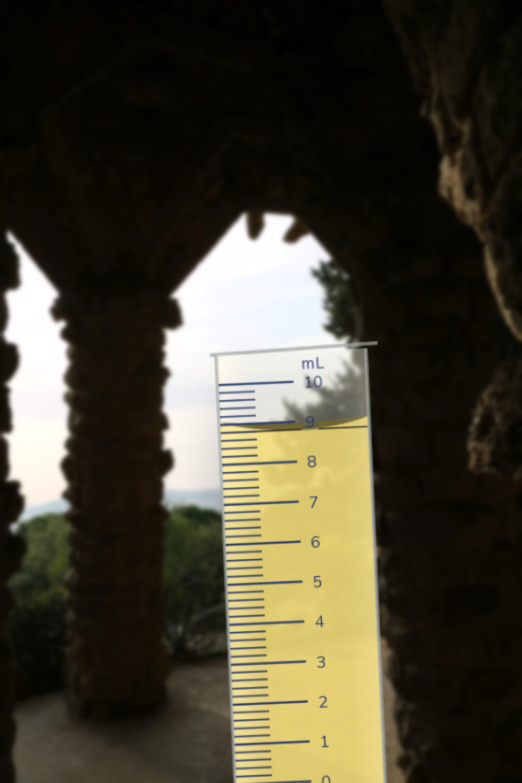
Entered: 8.8 mL
